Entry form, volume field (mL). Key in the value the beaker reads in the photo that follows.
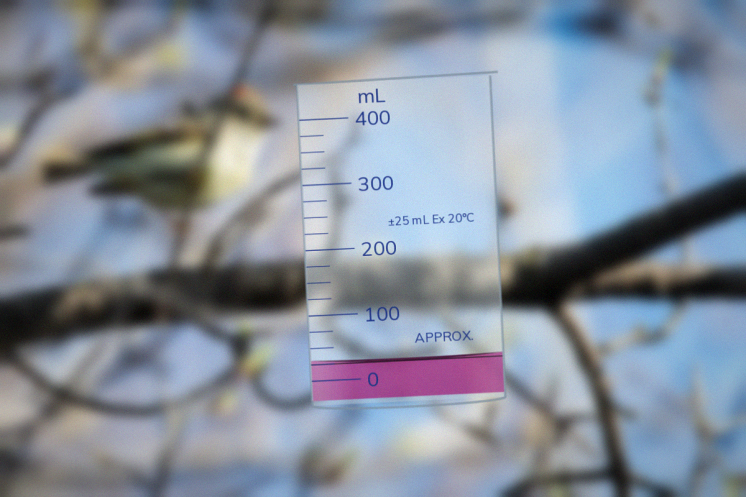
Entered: 25 mL
